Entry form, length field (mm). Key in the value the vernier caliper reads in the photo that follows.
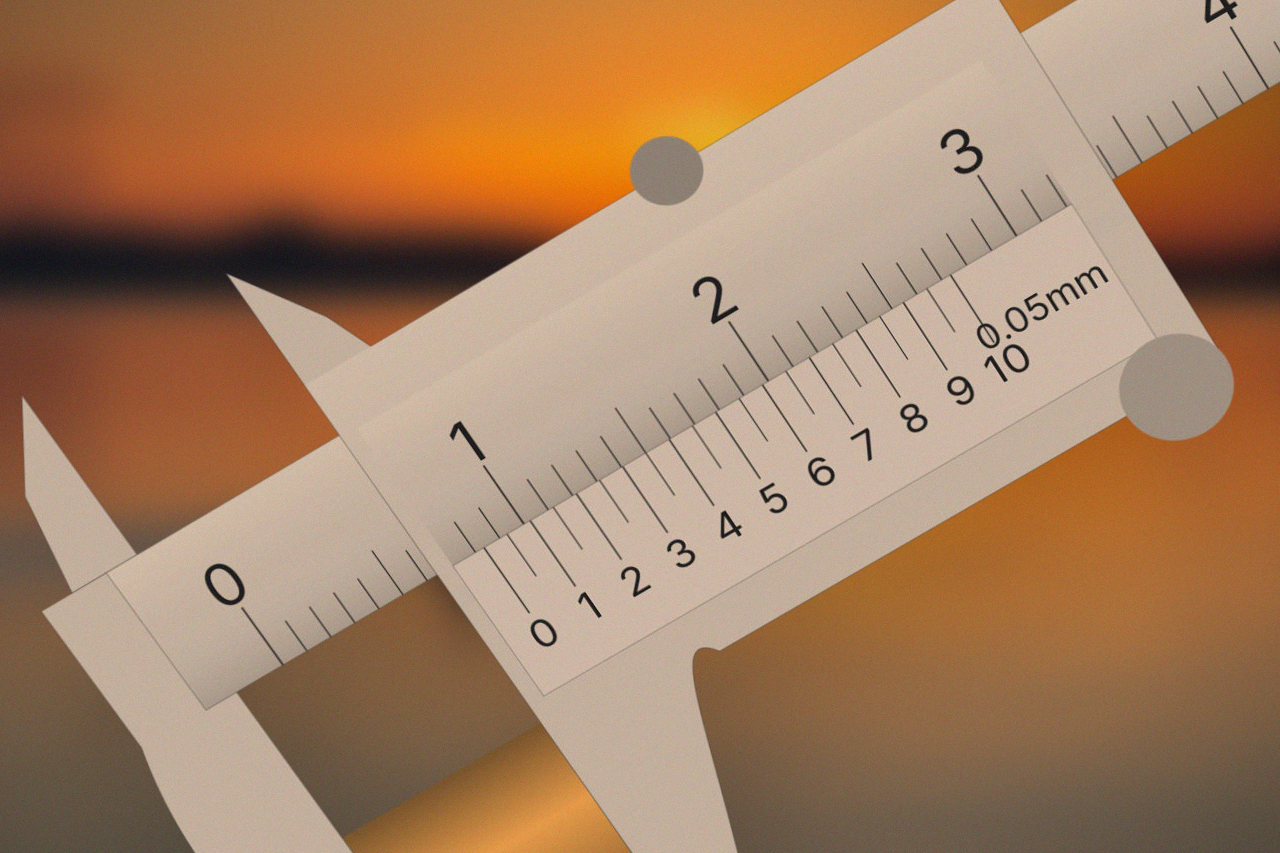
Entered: 8.35 mm
